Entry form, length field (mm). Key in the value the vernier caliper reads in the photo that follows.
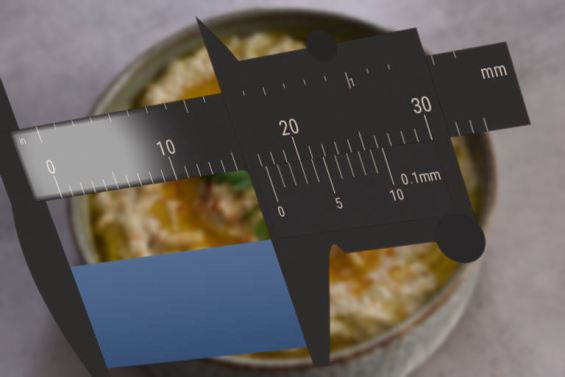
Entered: 17.3 mm
